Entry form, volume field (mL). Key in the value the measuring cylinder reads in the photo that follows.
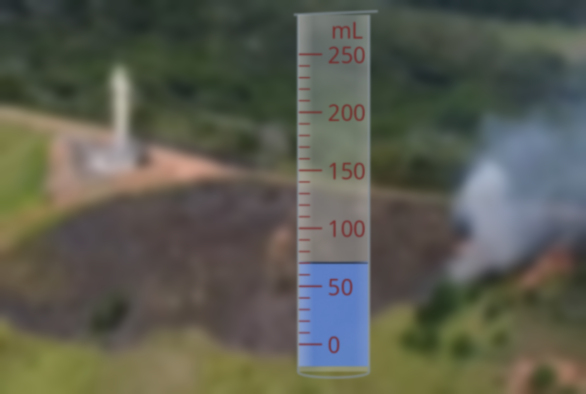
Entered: 70 mL
